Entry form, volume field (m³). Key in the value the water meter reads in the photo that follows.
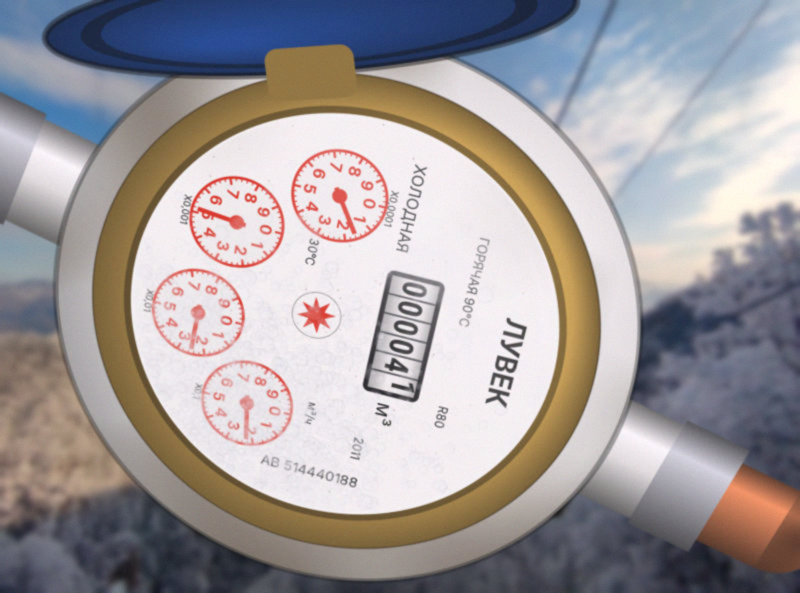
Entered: 41.2251 m³
